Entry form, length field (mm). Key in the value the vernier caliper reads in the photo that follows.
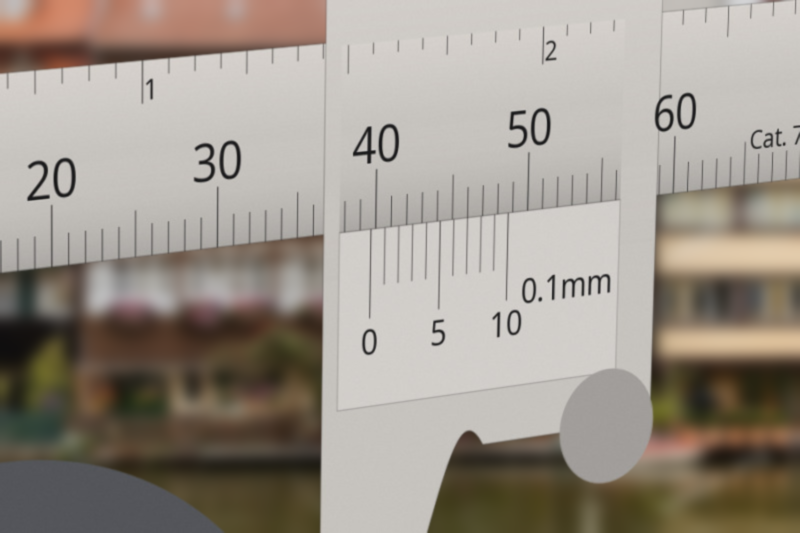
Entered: 39.7 mm
